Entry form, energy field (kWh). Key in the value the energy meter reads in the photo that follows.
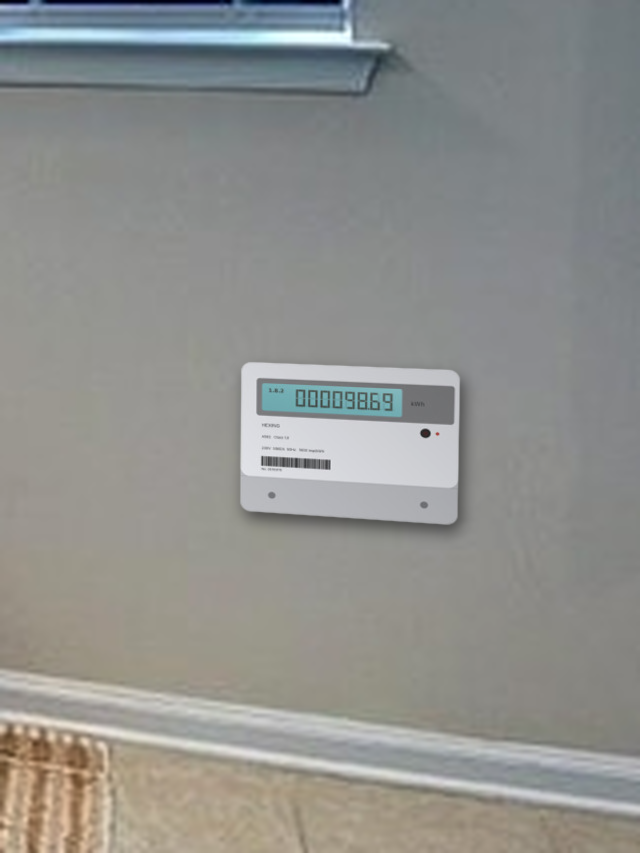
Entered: 98.69 kWh
